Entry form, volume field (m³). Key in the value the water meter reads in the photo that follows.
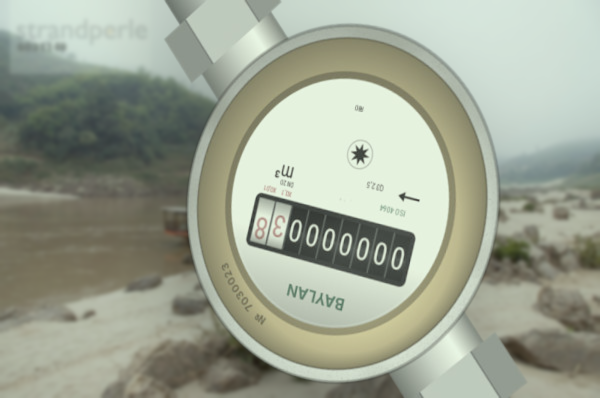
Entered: 0.38 m³
